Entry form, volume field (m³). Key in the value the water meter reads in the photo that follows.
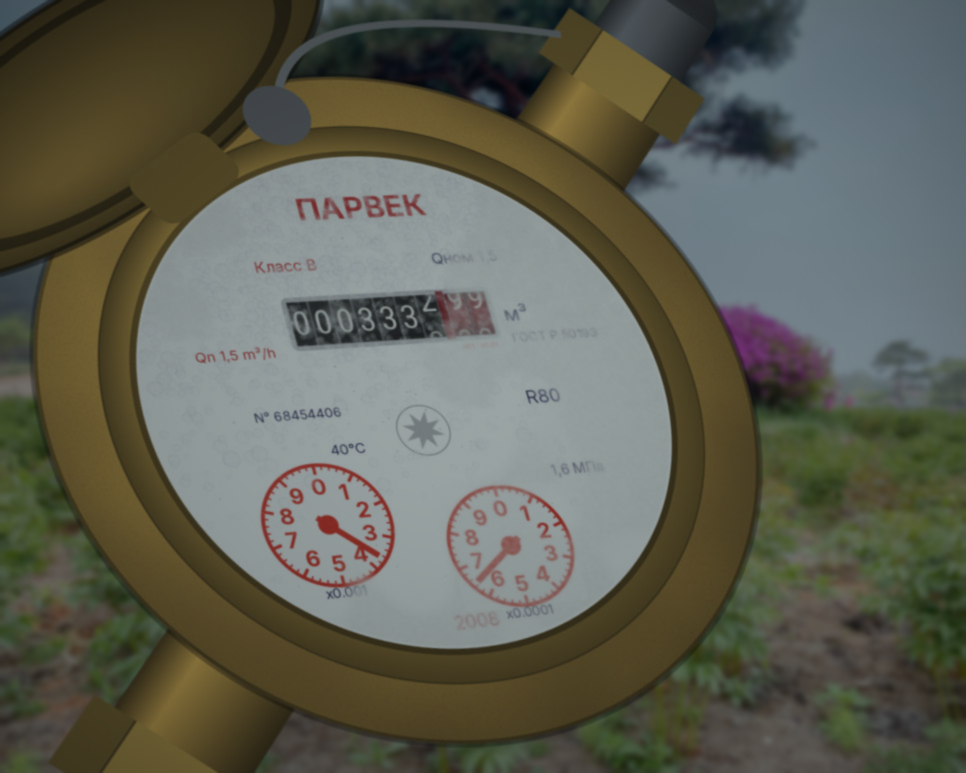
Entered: 3332.9936 m³
